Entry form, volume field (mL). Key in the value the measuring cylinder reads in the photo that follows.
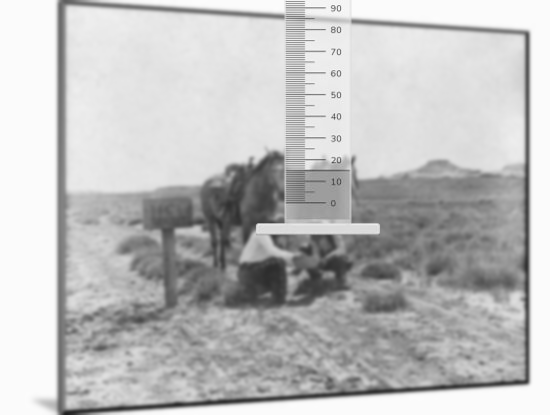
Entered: 15 mL
